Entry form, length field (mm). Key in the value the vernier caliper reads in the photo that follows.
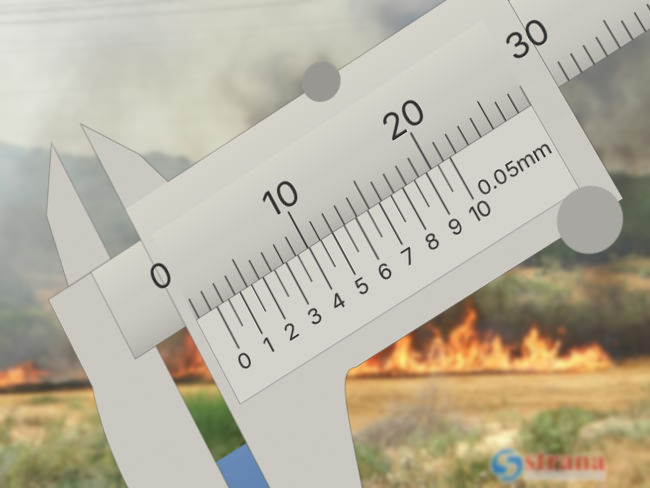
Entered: 2.5 mm
